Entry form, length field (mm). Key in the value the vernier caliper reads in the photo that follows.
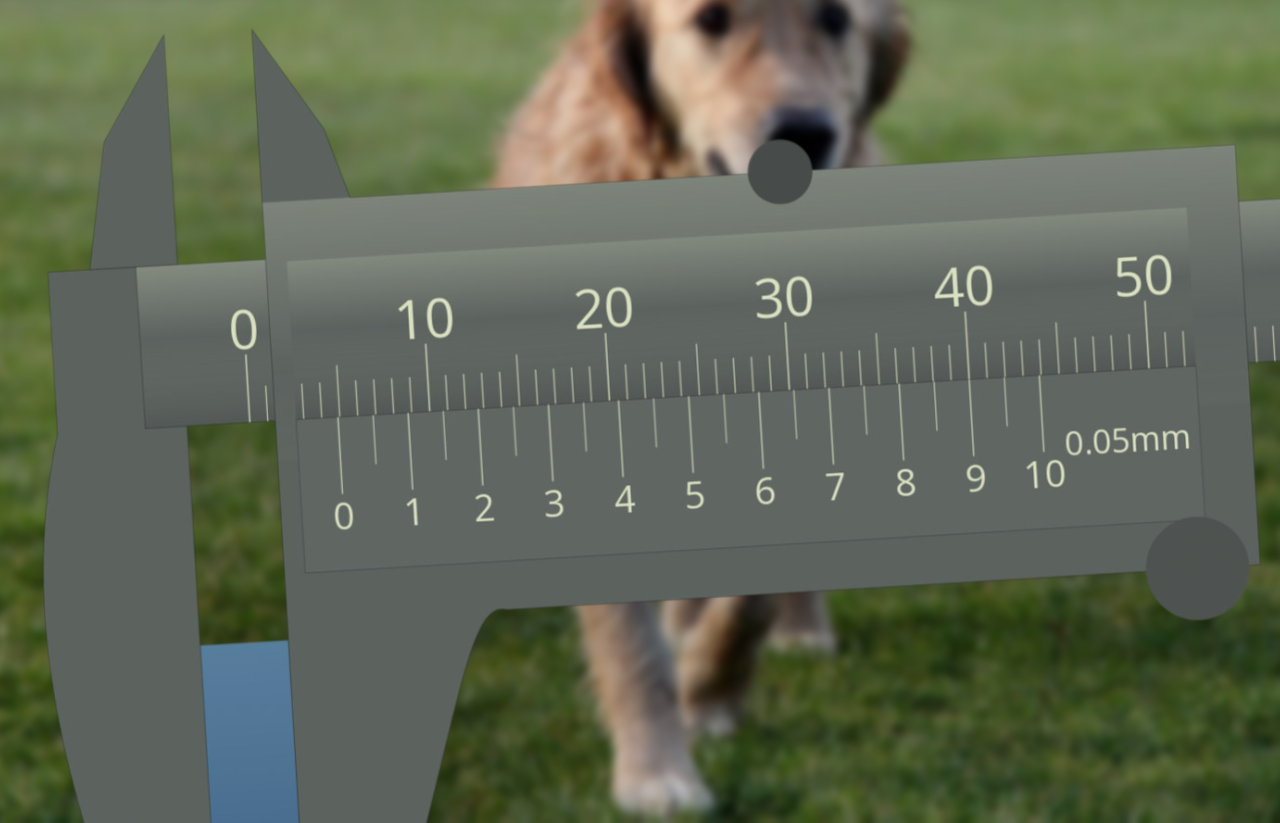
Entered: 4.9 mm
